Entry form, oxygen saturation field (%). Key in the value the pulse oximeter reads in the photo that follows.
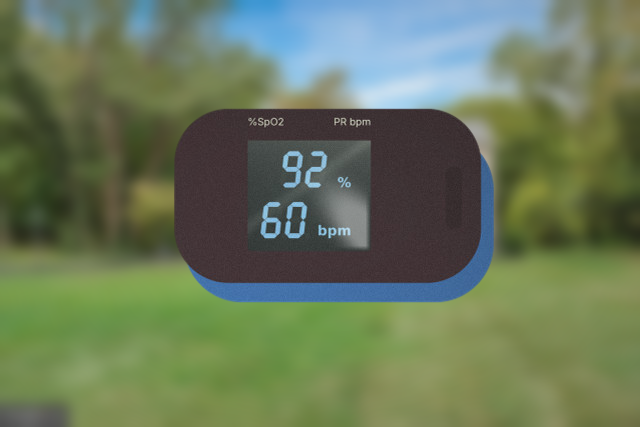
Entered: 92 %
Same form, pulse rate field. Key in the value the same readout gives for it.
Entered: 60 bpm
